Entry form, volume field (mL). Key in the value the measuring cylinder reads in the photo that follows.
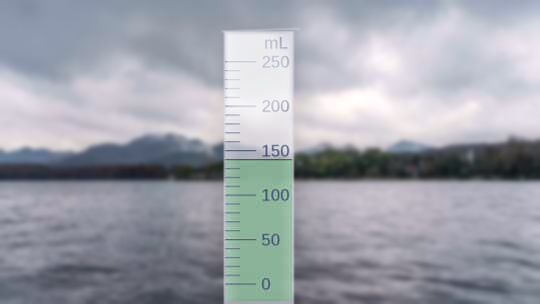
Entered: 140 mL
